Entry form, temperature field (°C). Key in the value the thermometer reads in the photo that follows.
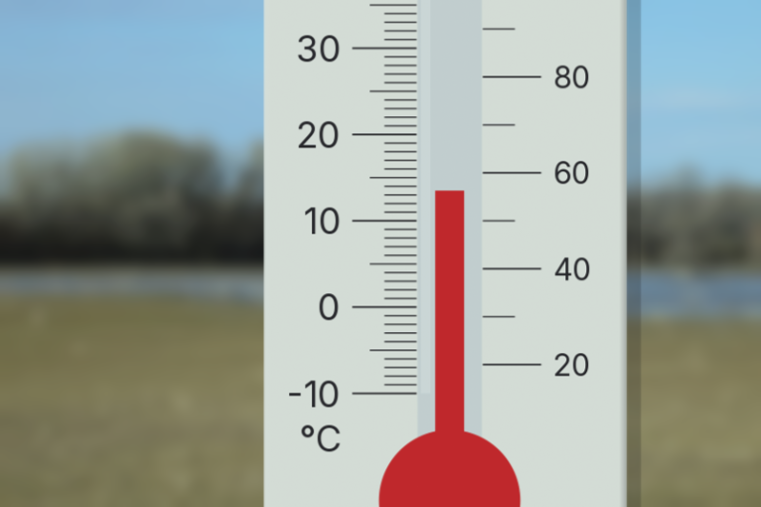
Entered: 13.5 °C
